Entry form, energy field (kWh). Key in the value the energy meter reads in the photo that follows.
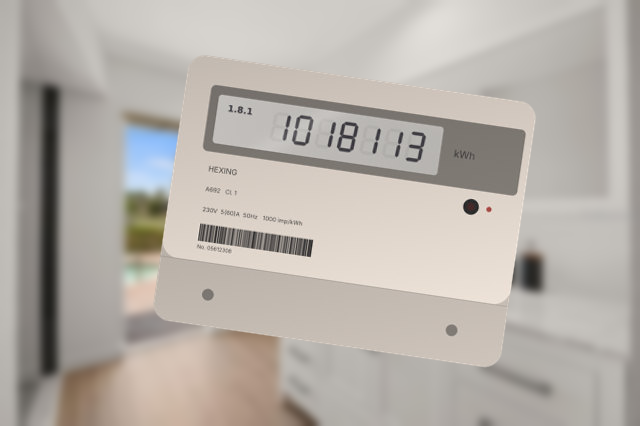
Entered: 1018113 kWh
